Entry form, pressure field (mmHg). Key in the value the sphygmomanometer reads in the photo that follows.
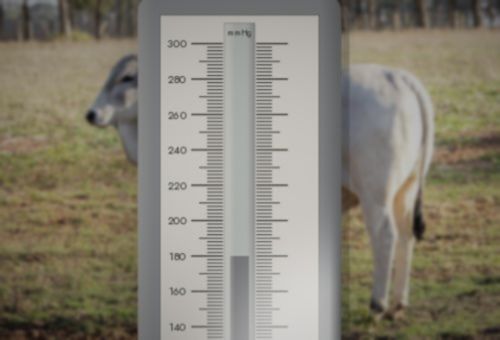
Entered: 180 mmHg
